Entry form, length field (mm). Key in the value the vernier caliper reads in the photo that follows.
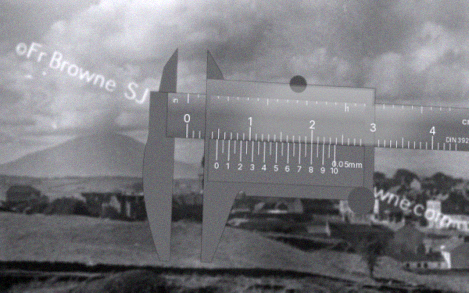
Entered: 4.8 mm
